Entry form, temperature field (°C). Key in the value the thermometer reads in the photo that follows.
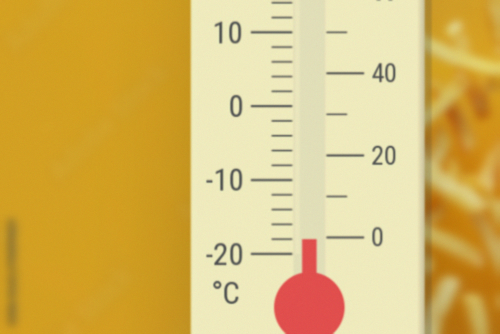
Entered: -18 °C
